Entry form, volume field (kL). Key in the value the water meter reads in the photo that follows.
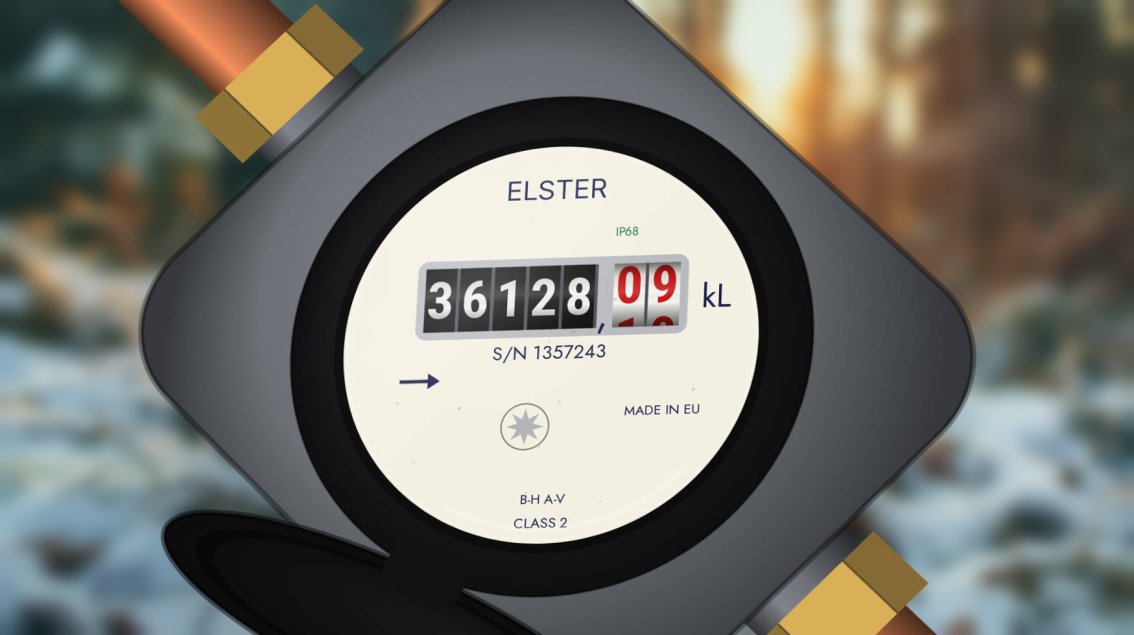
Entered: 36128.09 kL
